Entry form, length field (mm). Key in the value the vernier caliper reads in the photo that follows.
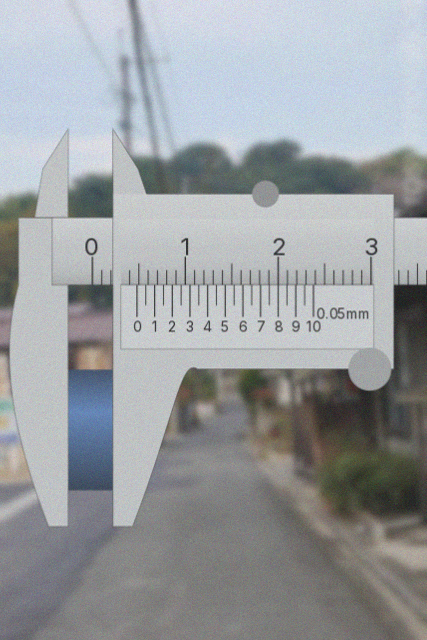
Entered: 4.8 mm
